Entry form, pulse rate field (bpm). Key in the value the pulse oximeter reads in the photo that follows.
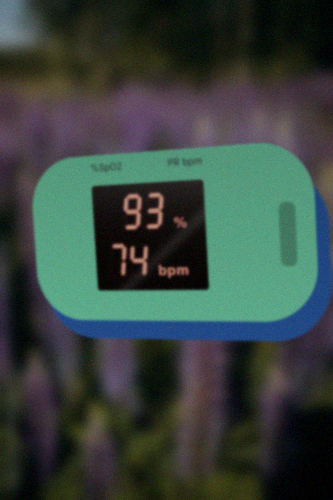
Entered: 74 bpm
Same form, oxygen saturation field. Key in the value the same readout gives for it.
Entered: 93 %
